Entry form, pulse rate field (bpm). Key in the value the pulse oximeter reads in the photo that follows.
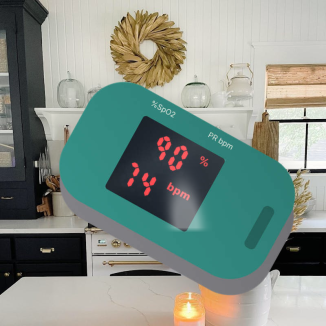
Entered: 74 bpm
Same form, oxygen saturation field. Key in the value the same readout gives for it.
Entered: 90 %
